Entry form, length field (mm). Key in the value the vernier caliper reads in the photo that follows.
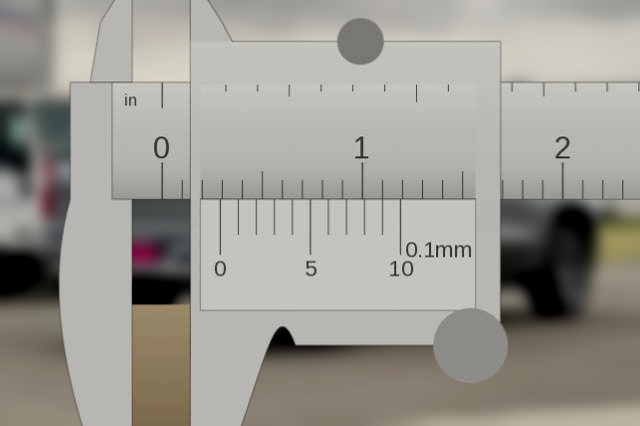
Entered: 2.9 mm
